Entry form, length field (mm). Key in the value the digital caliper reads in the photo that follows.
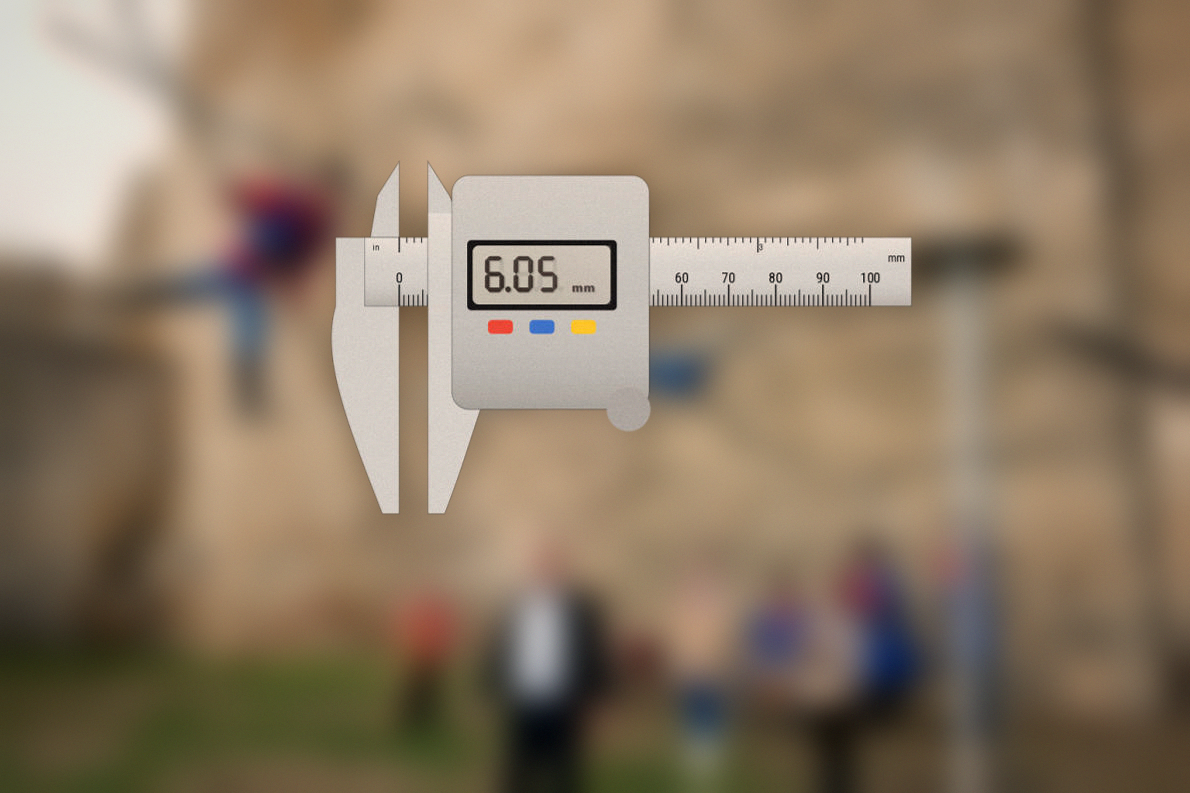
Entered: 6.05 mm
